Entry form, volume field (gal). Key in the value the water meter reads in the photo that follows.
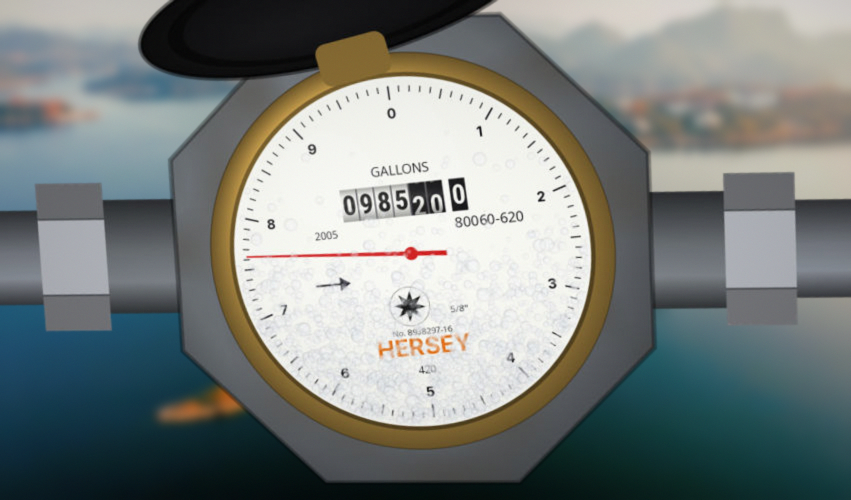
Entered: 985197.6 gal
